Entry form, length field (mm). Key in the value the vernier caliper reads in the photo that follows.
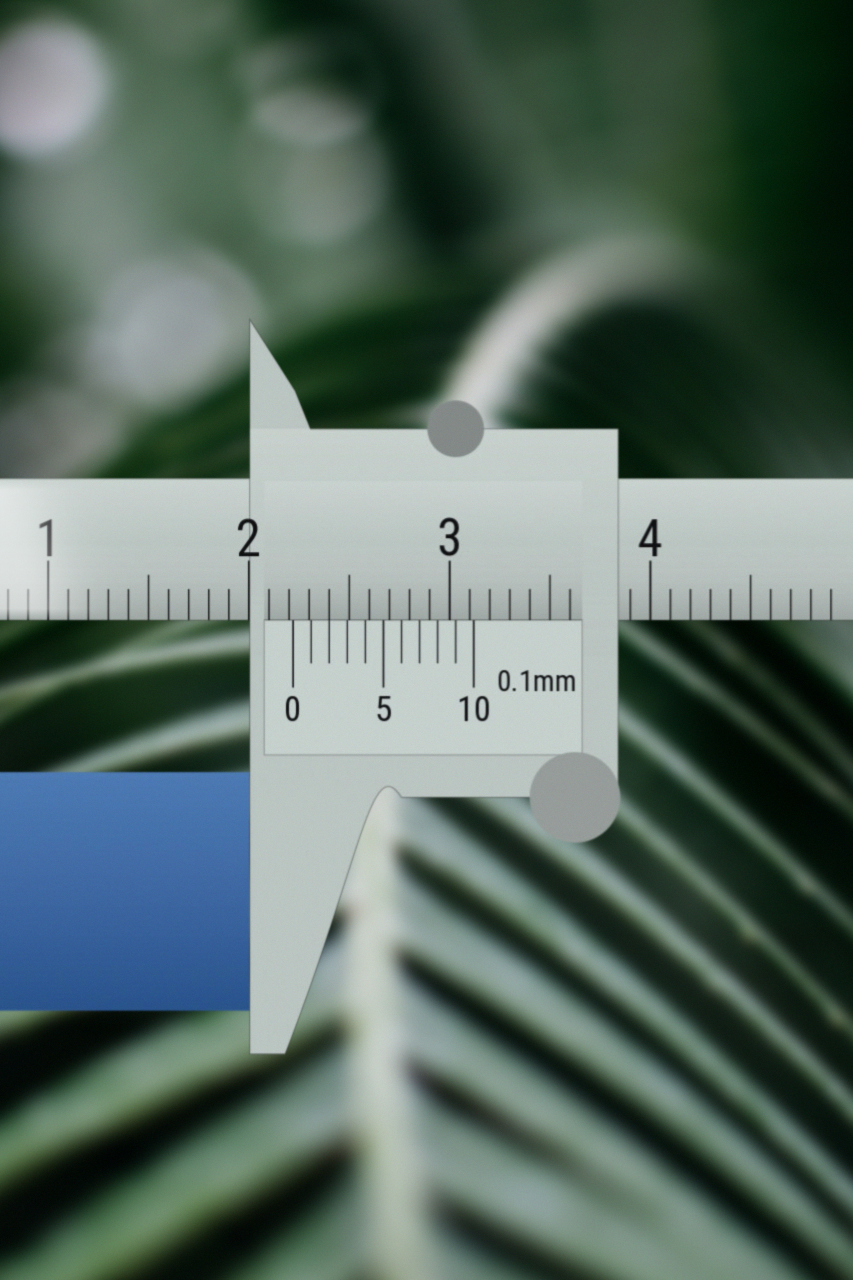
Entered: 22.2 mm
